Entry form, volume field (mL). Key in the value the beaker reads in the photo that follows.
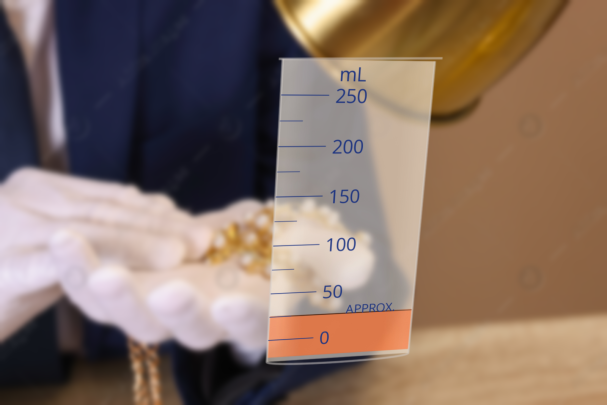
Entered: 25 mL
